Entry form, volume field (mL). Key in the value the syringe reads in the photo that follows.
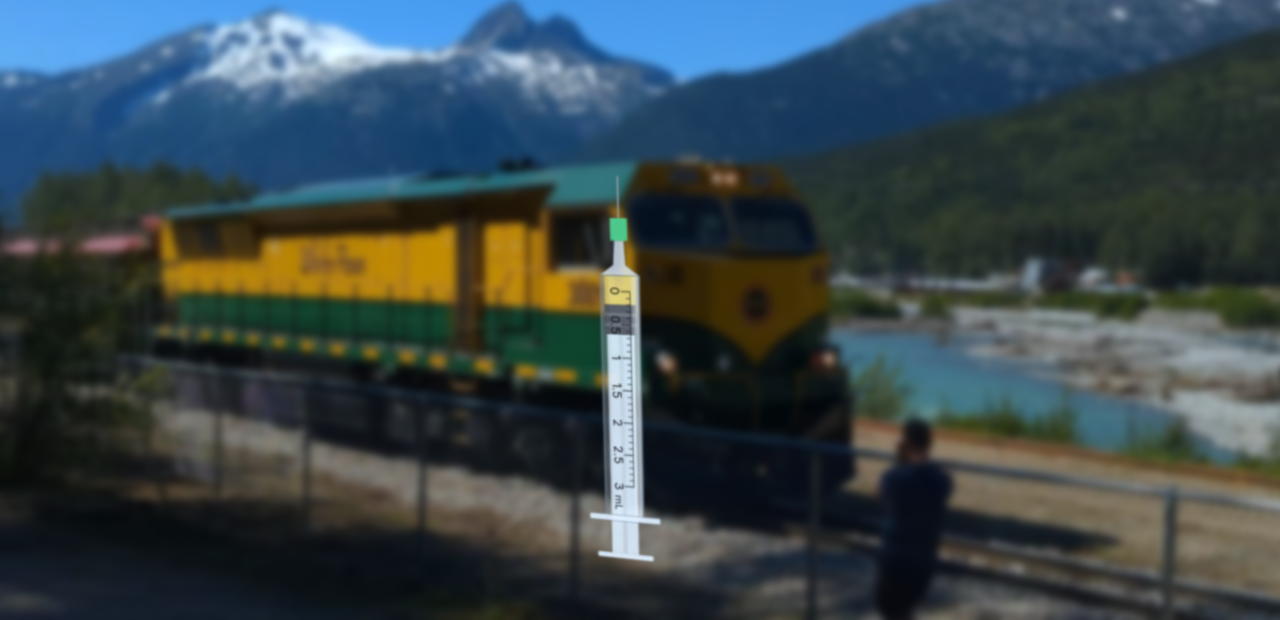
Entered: 0.2 mL
